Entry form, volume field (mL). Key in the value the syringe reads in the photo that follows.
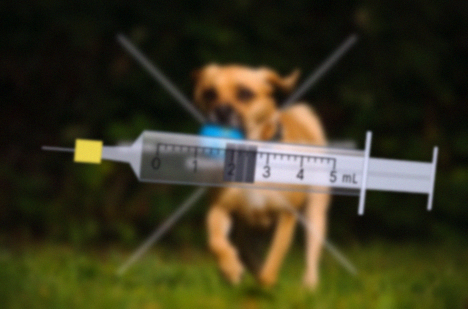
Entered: 1.8 mL
